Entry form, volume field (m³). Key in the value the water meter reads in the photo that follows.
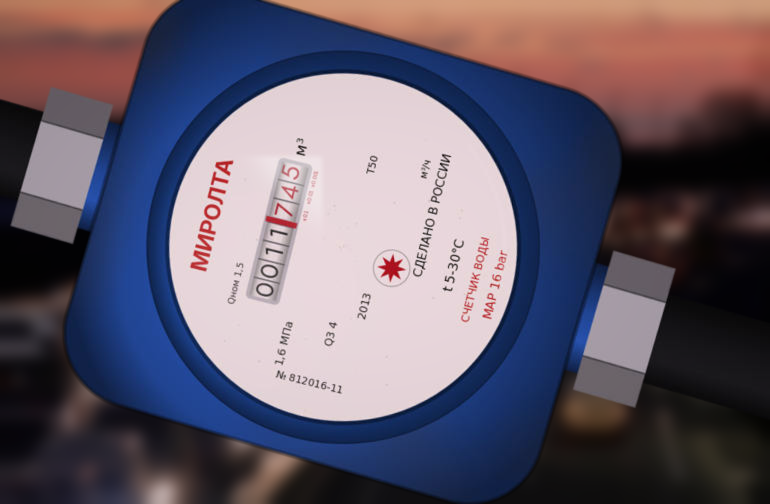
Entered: 11.745 m³
